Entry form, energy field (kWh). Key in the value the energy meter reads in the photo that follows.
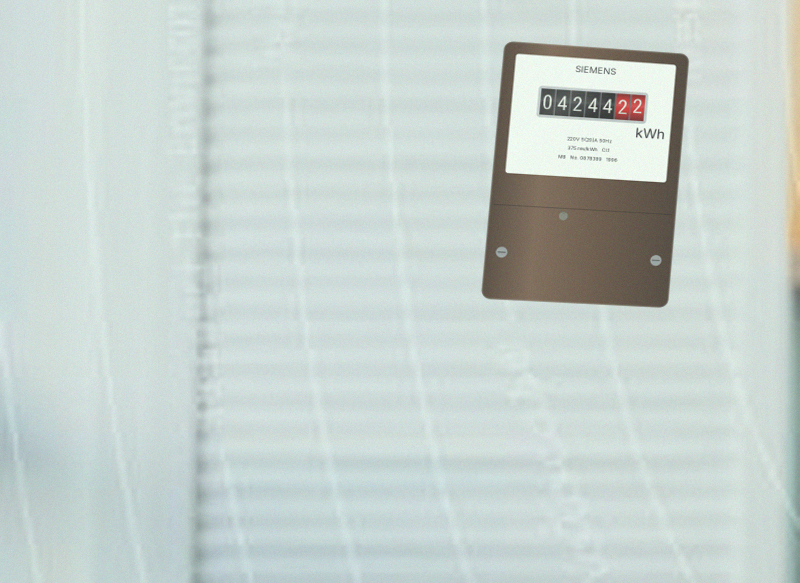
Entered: 4244.22 kWh
